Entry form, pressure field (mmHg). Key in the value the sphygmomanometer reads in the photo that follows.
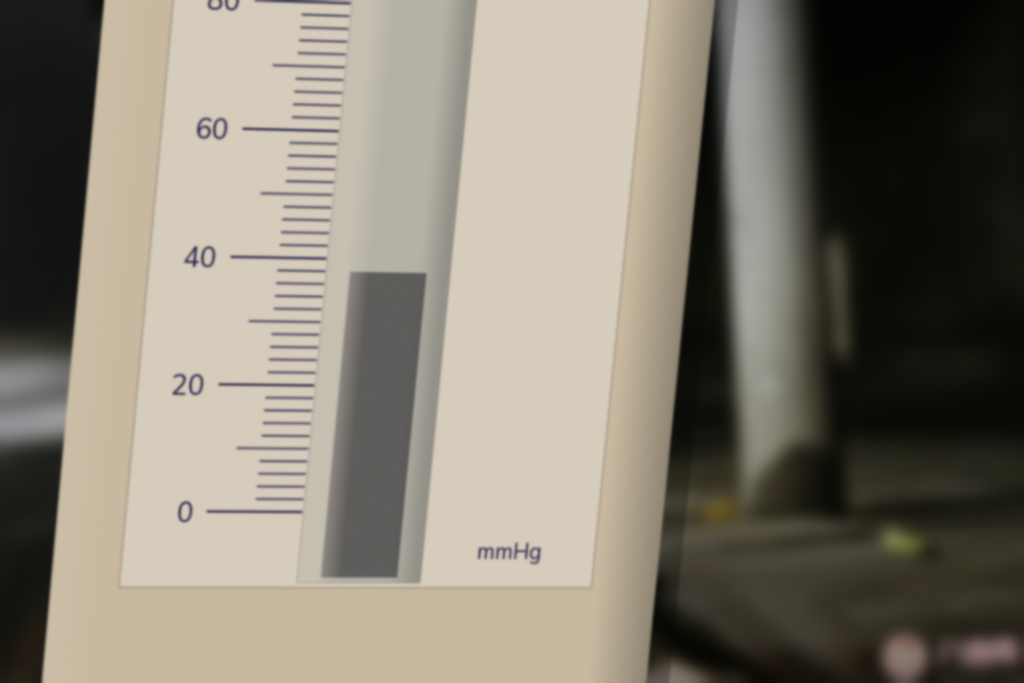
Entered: 38 mmHg
